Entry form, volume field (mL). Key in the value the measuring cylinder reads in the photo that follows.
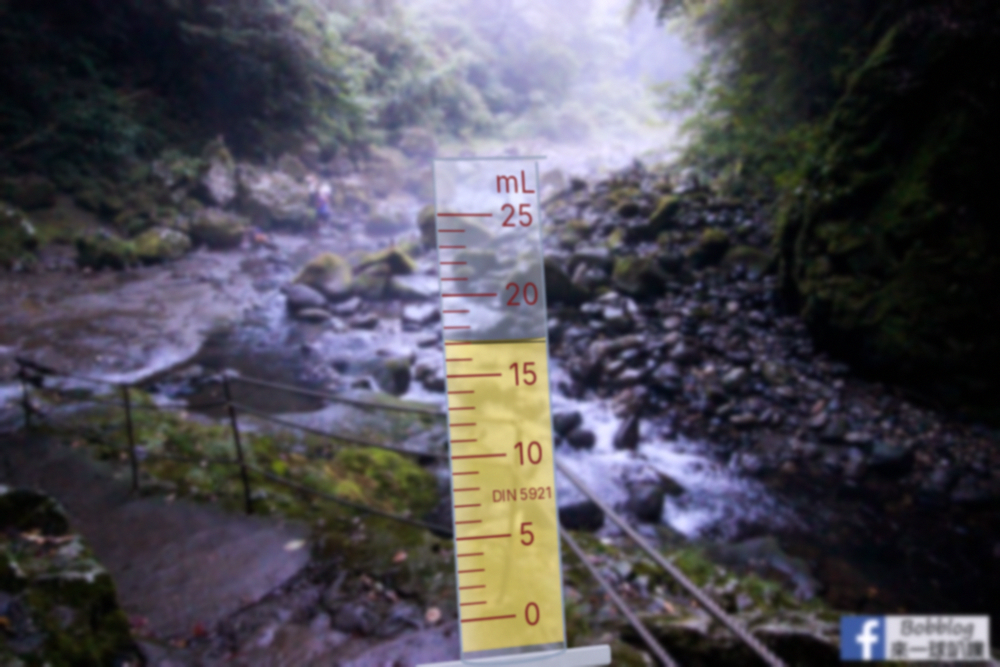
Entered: 17 mL
